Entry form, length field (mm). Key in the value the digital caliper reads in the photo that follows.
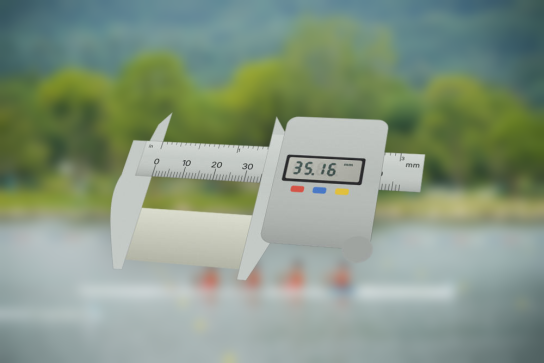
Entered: 35.16 mm
